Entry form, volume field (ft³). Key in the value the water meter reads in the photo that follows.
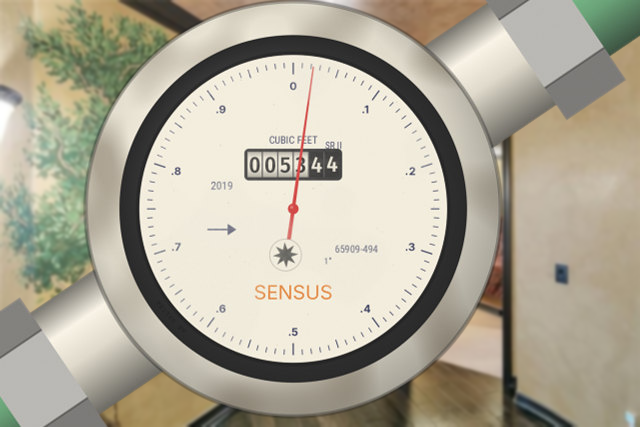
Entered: 5344.02 ft³
